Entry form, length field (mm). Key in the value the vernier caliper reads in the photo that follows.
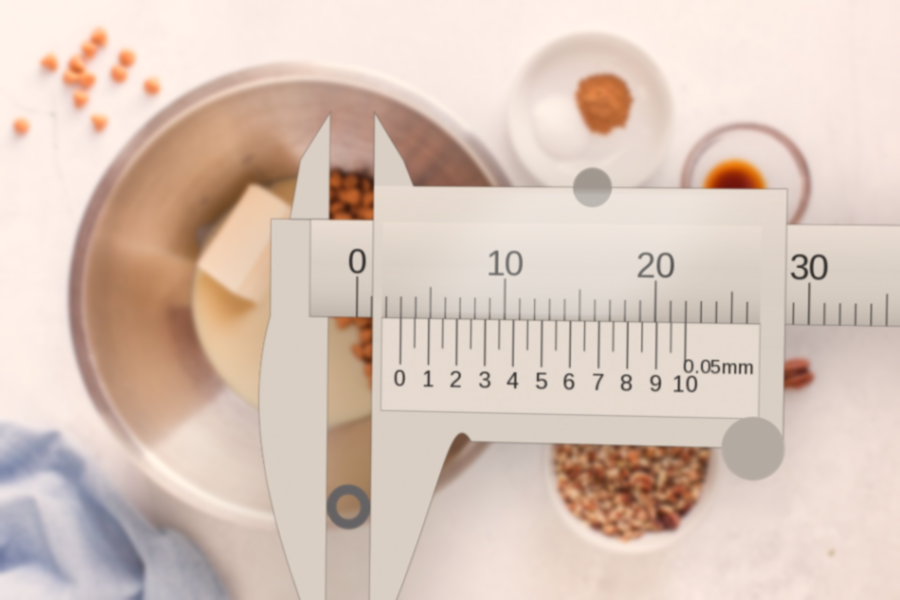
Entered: 3.0 mm
